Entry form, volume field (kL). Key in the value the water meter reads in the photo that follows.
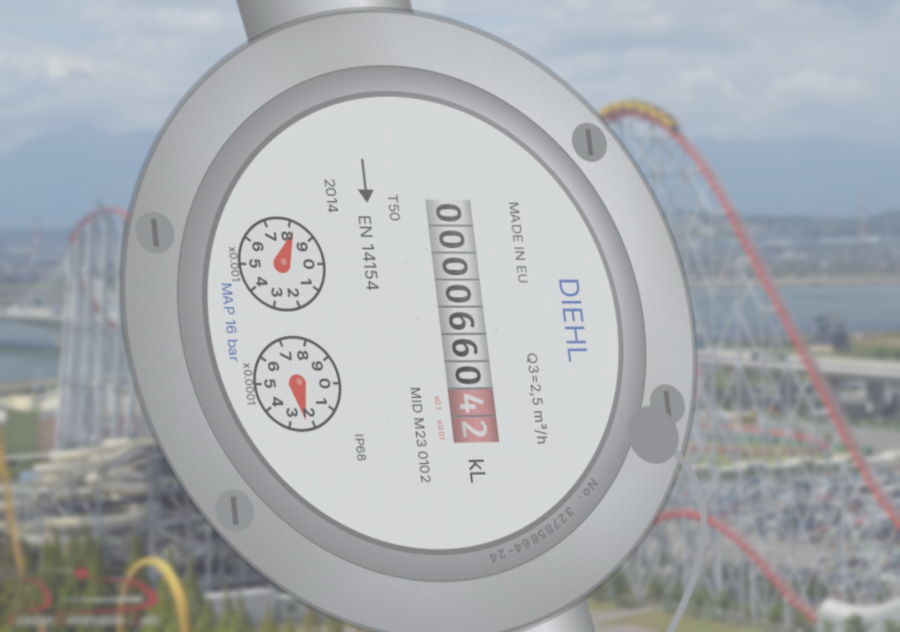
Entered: 660.4282 kL
